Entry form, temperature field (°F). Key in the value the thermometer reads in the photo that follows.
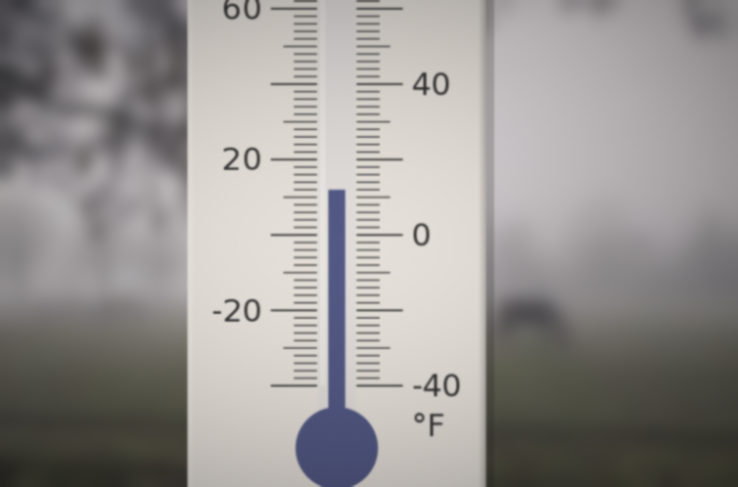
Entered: 12 °F
